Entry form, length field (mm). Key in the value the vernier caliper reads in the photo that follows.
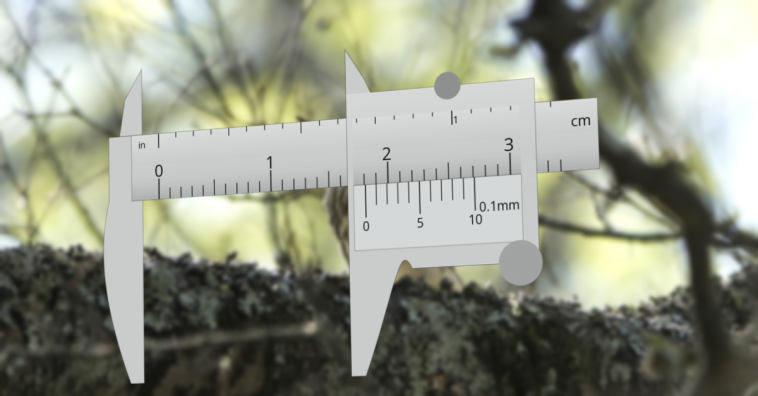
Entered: 18.1 mm
